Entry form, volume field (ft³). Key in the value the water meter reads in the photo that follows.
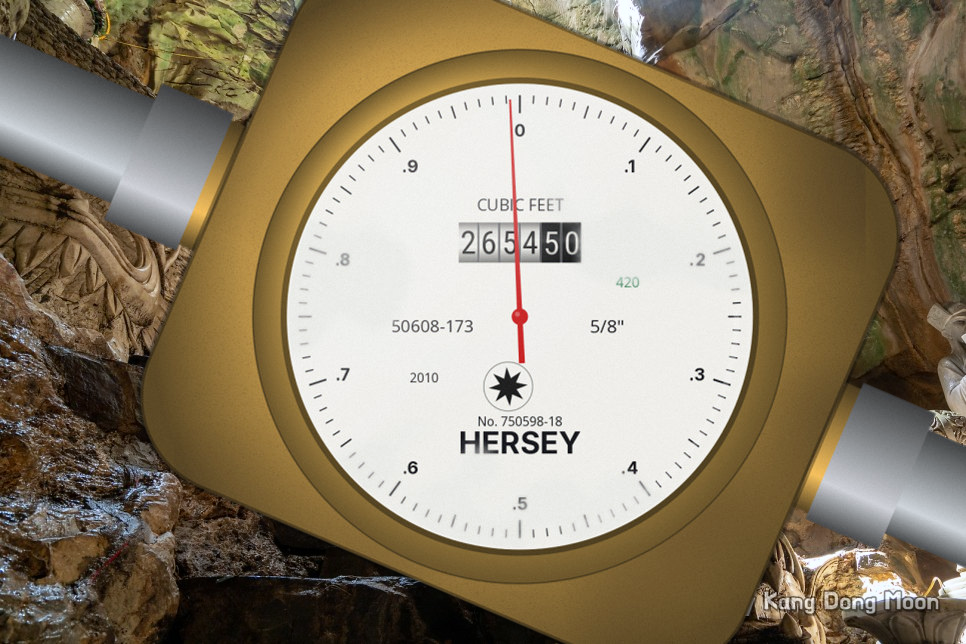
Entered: 265449.99 ft³
